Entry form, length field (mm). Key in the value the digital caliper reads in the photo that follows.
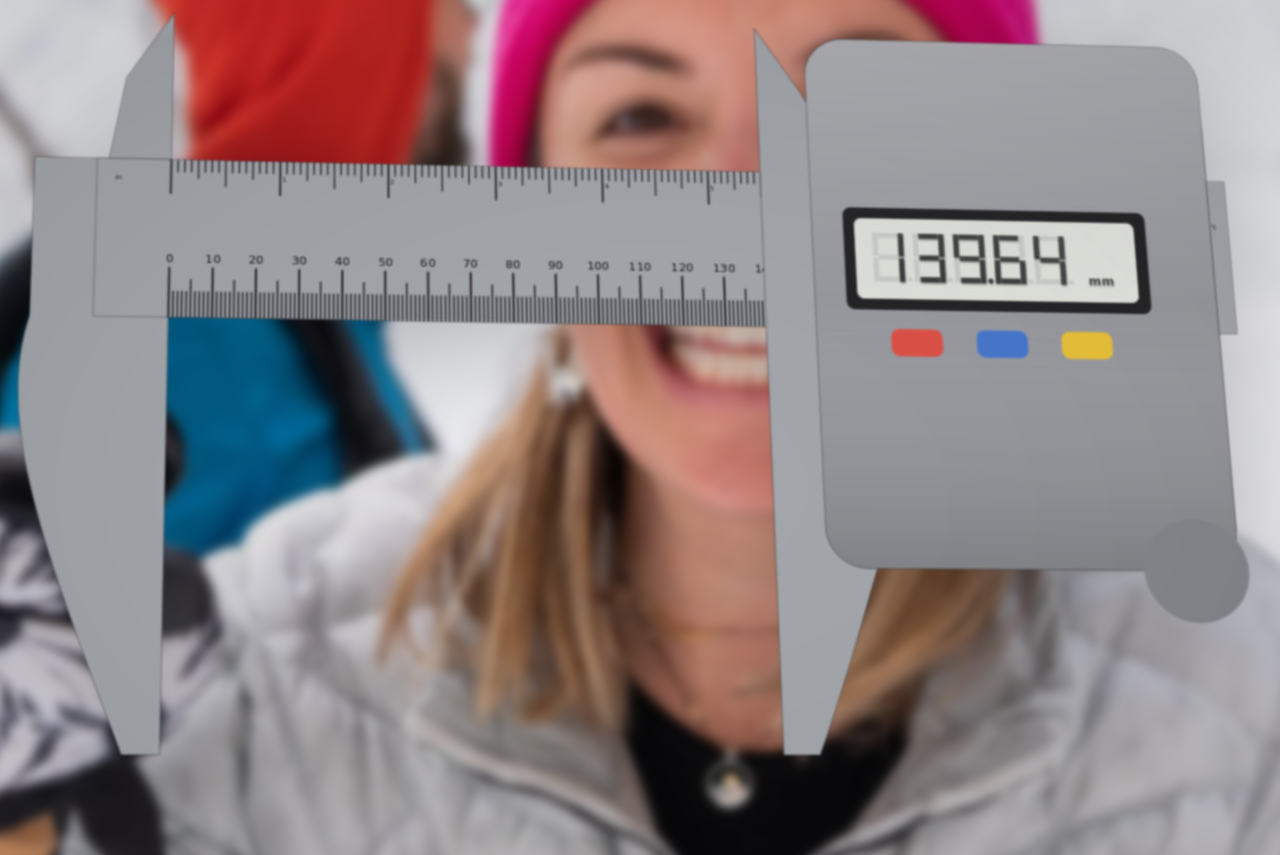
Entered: 139.64 mm
